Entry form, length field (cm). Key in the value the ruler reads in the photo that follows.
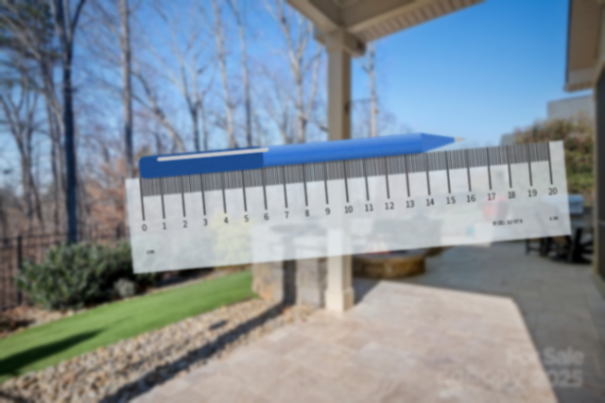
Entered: 16 cm
